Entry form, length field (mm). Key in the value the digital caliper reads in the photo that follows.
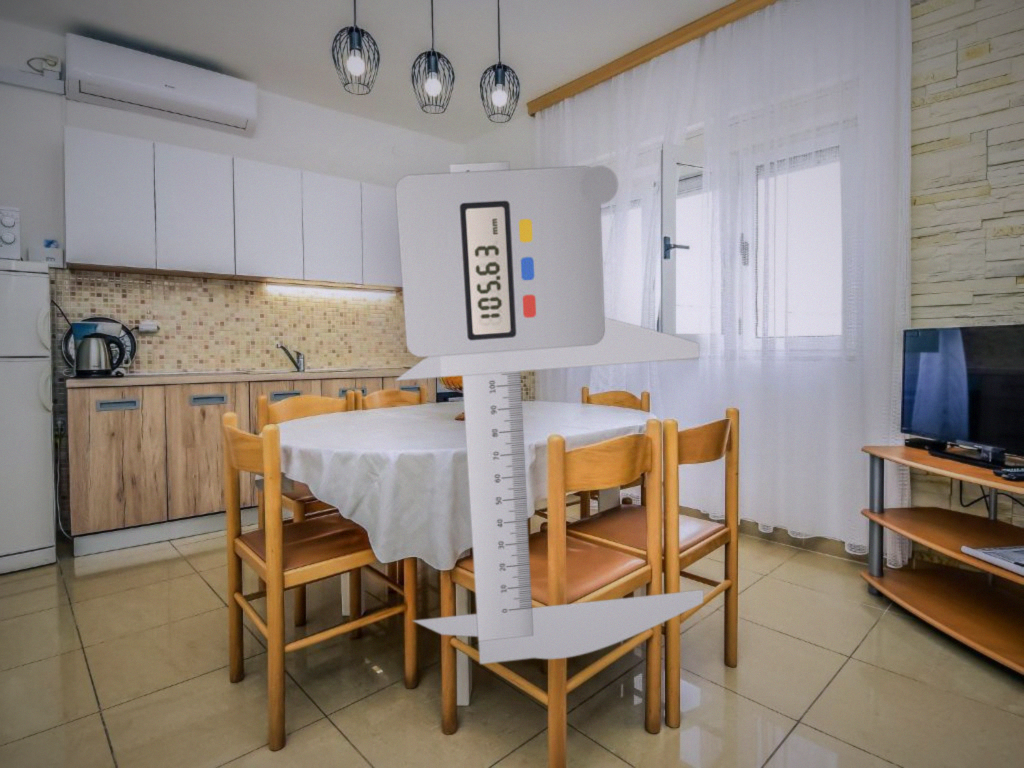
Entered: 105.63 mm
